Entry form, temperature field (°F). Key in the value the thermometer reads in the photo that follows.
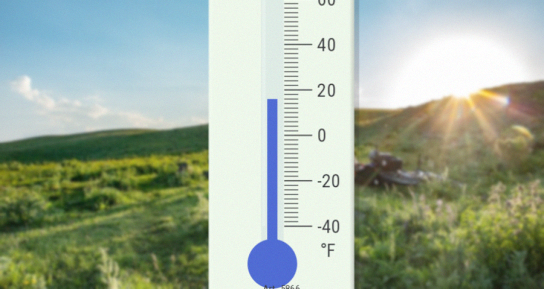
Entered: 16 °F
